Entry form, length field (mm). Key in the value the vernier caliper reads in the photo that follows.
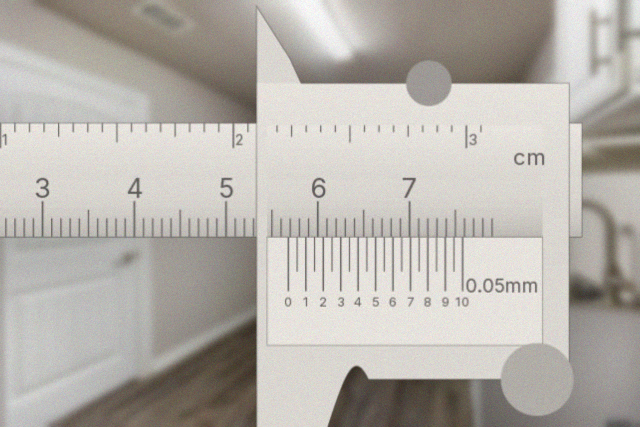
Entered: 56.8 mm
